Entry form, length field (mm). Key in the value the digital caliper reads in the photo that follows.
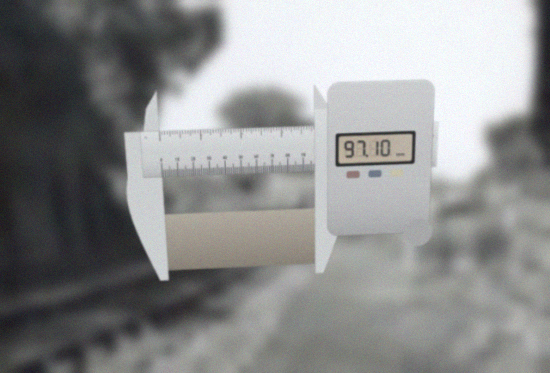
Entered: 97.10 mm
